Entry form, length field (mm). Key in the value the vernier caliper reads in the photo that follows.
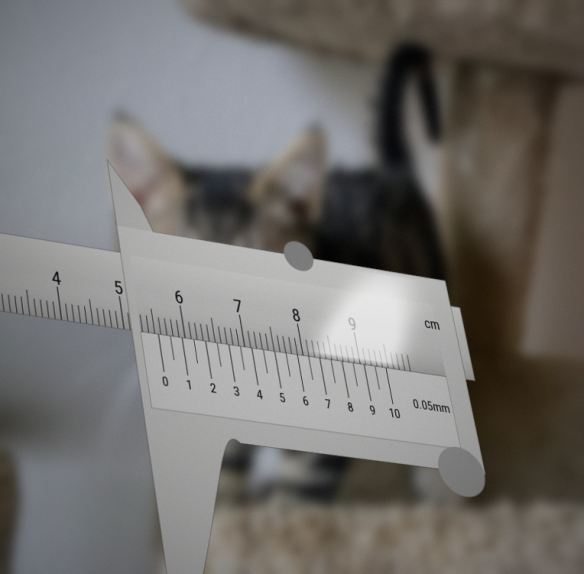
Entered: 55.6 mm
